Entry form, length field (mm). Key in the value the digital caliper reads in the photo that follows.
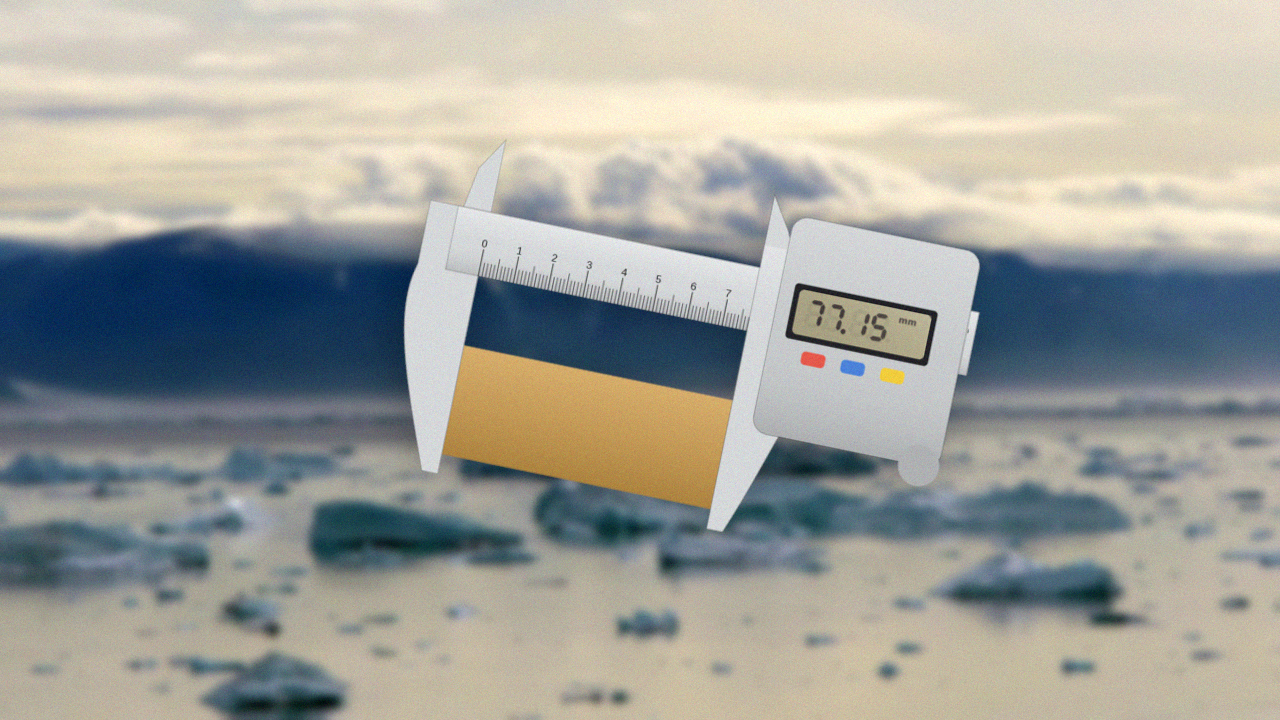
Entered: 77.15 mm
